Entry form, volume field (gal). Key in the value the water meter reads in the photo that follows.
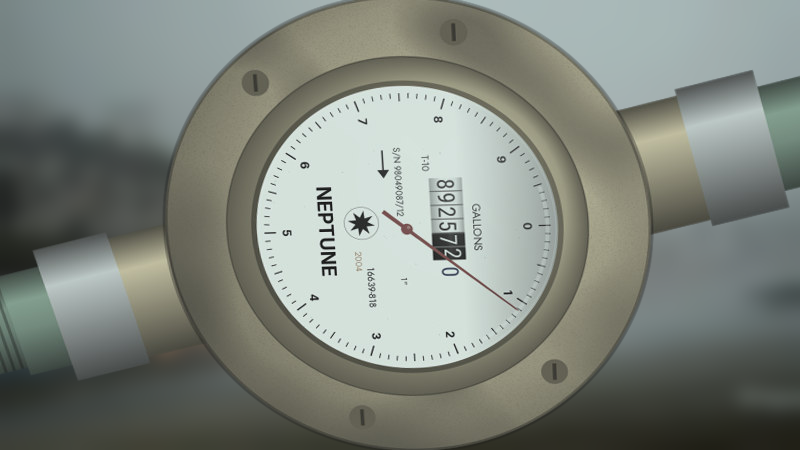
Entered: 8925721.1 gal
